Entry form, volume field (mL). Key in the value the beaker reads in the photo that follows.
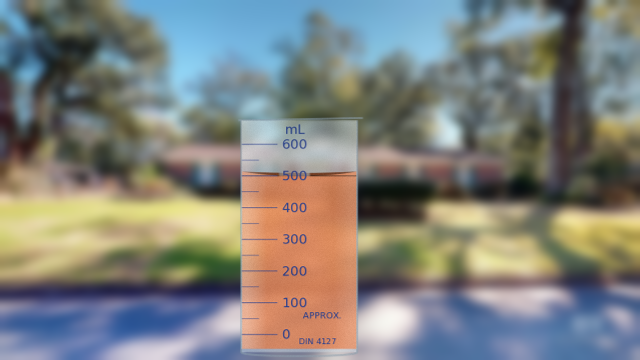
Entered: 500 mL
